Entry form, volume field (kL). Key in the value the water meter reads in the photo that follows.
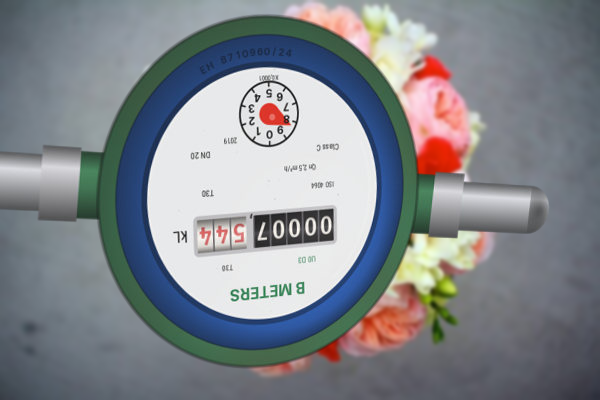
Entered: 7.5448 kL
